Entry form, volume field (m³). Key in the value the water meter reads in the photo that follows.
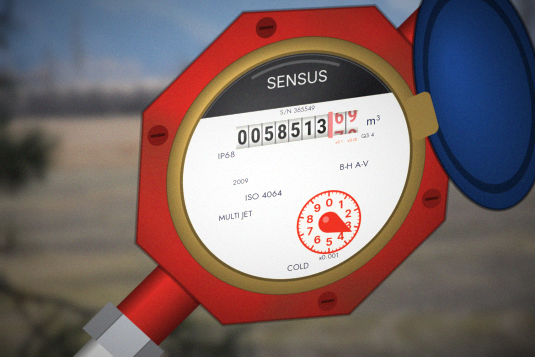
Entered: 58513.693 m³
